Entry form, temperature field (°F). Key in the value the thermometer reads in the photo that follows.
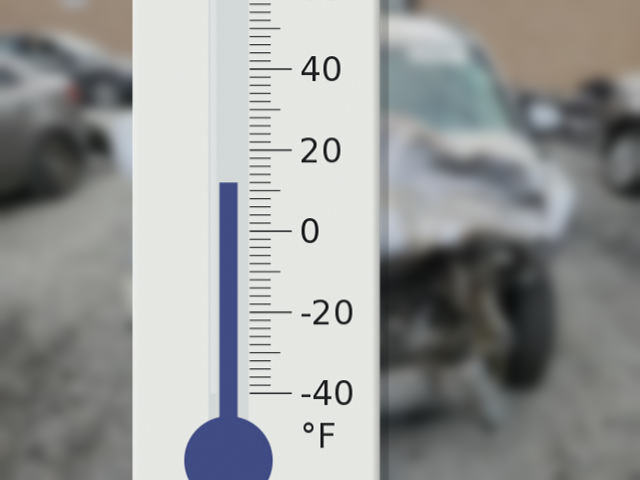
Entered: 12 °F
